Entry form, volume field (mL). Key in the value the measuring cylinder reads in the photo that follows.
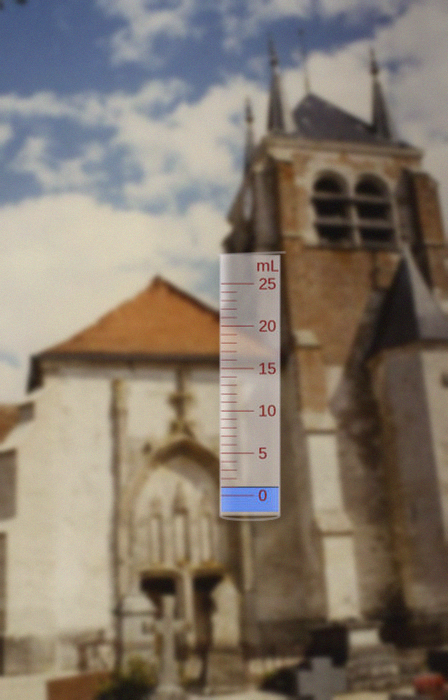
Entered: 1 mL
